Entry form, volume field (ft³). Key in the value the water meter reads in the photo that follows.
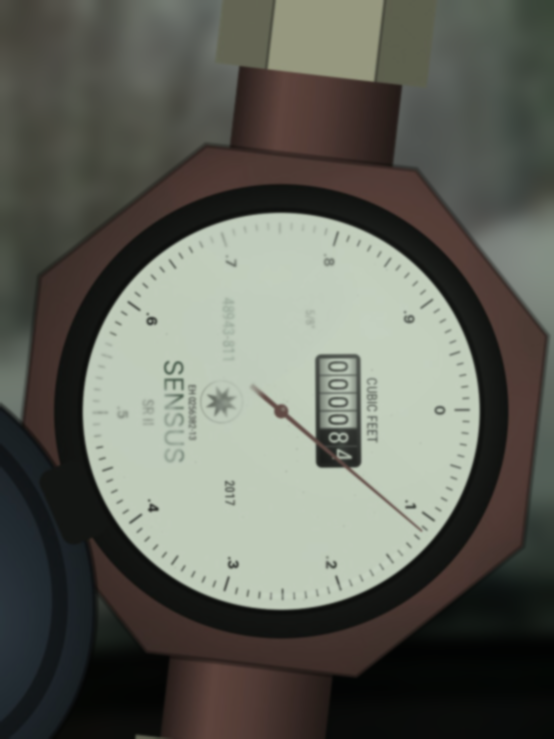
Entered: 84.11 ft³
